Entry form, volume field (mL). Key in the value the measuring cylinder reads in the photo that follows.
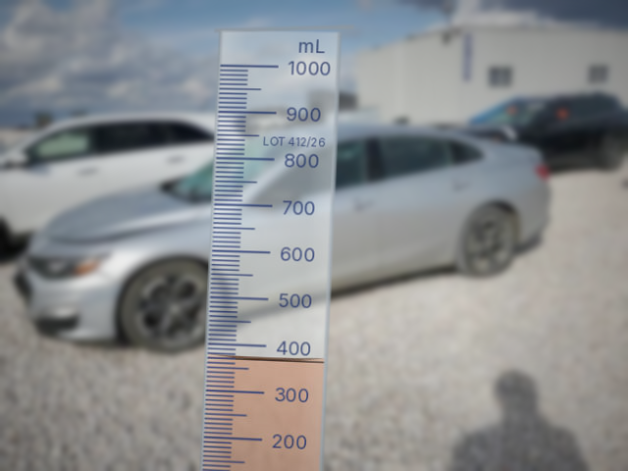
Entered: 370 mL
